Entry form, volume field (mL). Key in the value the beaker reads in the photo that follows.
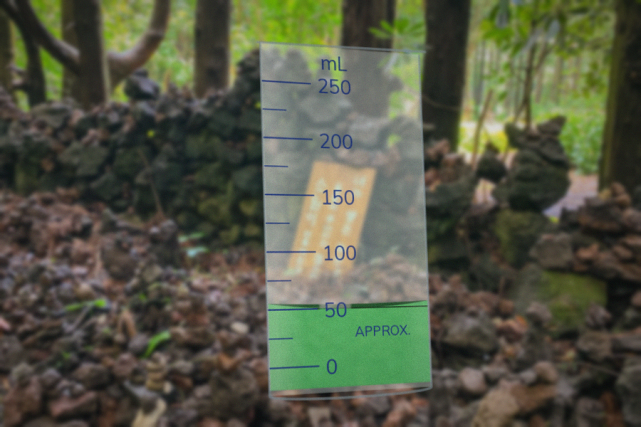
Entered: 50 mL
